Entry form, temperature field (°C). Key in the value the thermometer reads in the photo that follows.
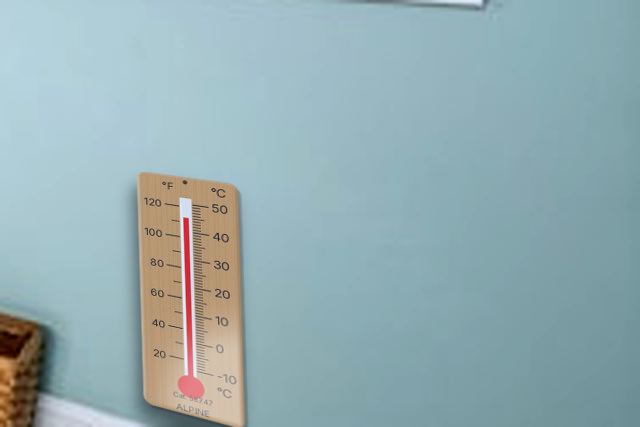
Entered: 45 °C
